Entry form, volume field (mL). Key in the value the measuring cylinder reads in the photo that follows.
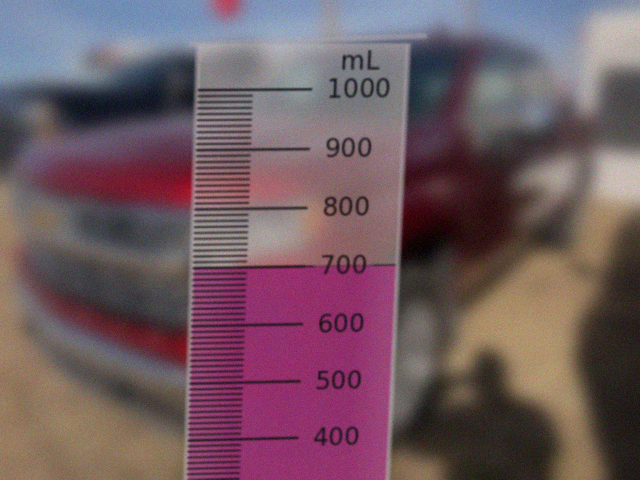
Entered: 700 mL
